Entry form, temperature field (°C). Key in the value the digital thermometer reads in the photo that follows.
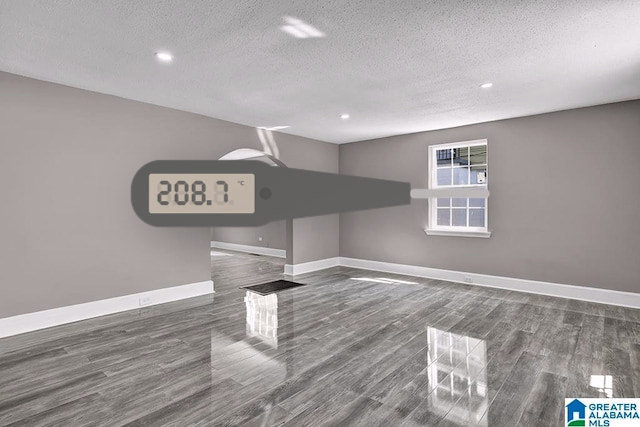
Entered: 208.7 °C
